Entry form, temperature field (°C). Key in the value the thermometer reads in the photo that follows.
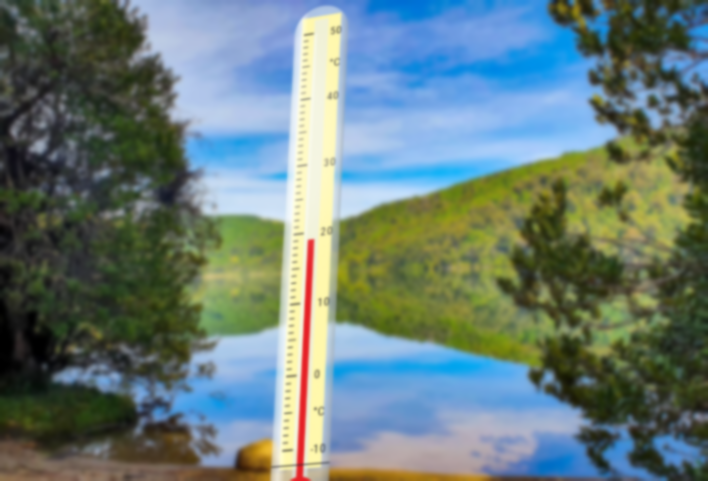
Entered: 19 °C
